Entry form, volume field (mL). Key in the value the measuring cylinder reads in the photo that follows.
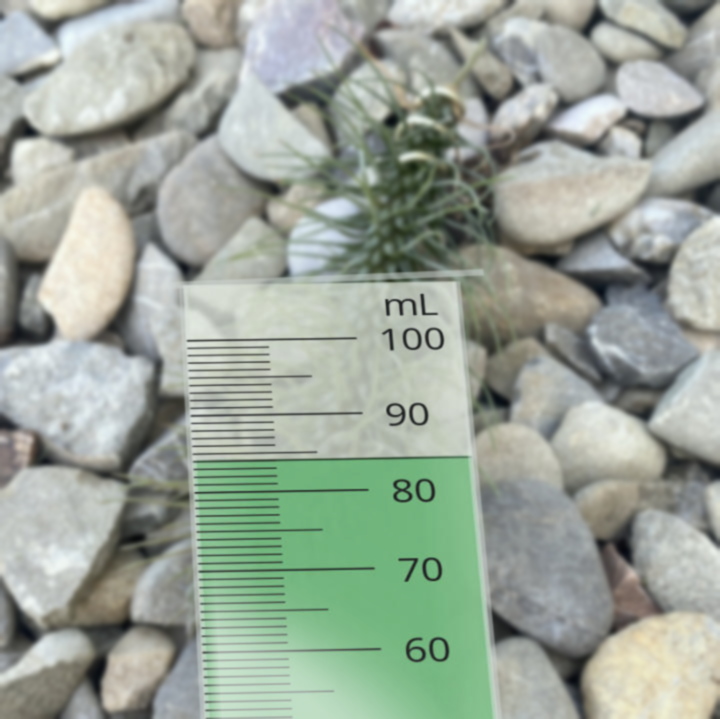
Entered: 84 mL
